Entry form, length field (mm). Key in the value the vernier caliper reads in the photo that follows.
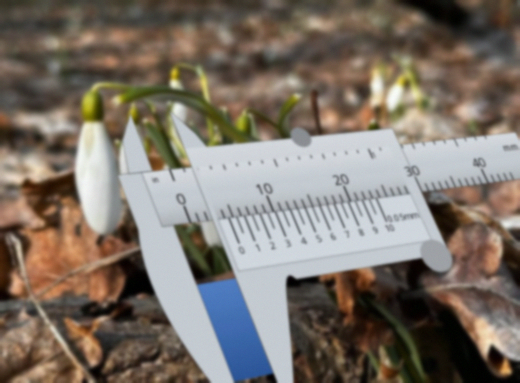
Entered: 4.5 mm
